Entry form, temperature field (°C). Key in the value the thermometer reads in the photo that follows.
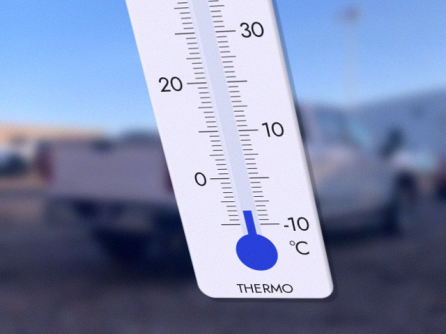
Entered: -7 °C
